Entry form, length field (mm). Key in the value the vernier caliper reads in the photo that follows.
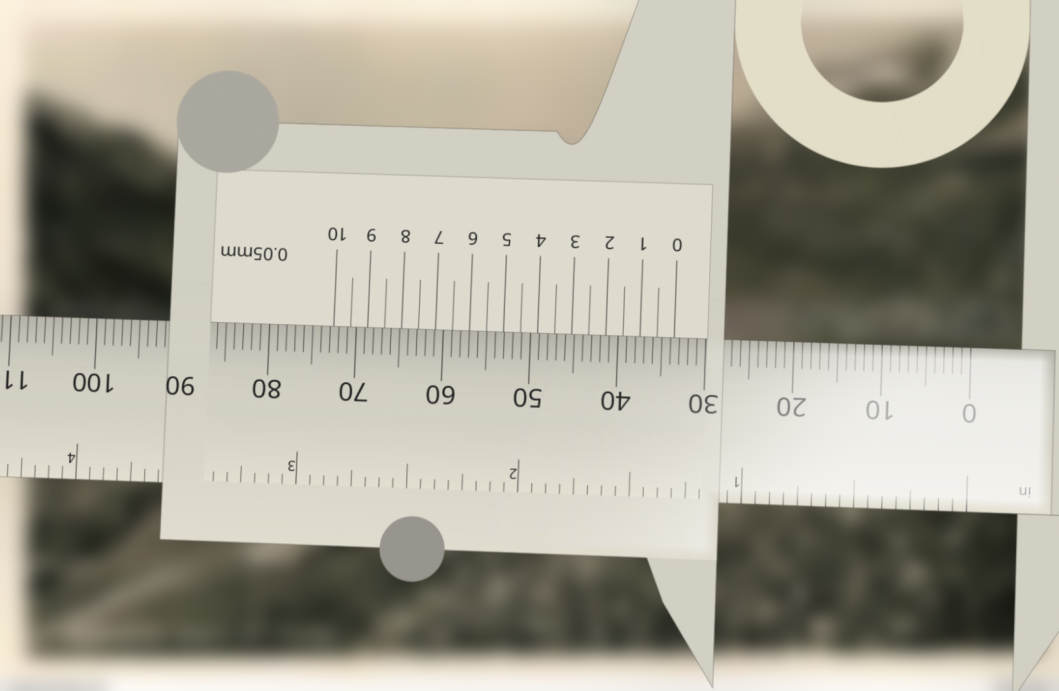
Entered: 33.6 mm
